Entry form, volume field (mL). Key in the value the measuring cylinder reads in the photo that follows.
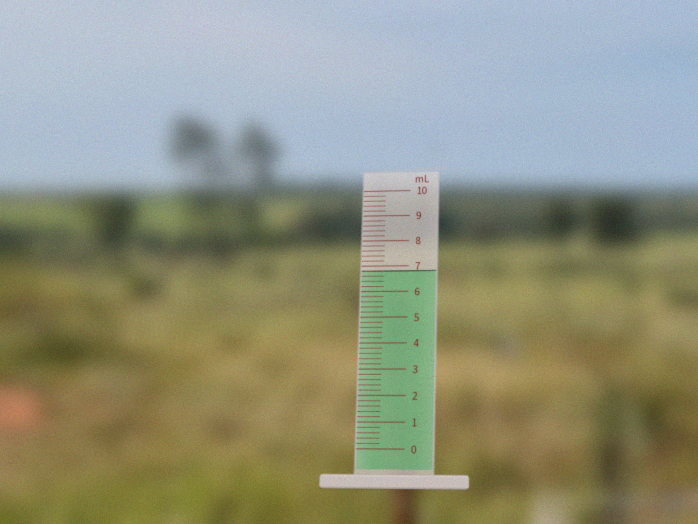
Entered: 6.8 mL
